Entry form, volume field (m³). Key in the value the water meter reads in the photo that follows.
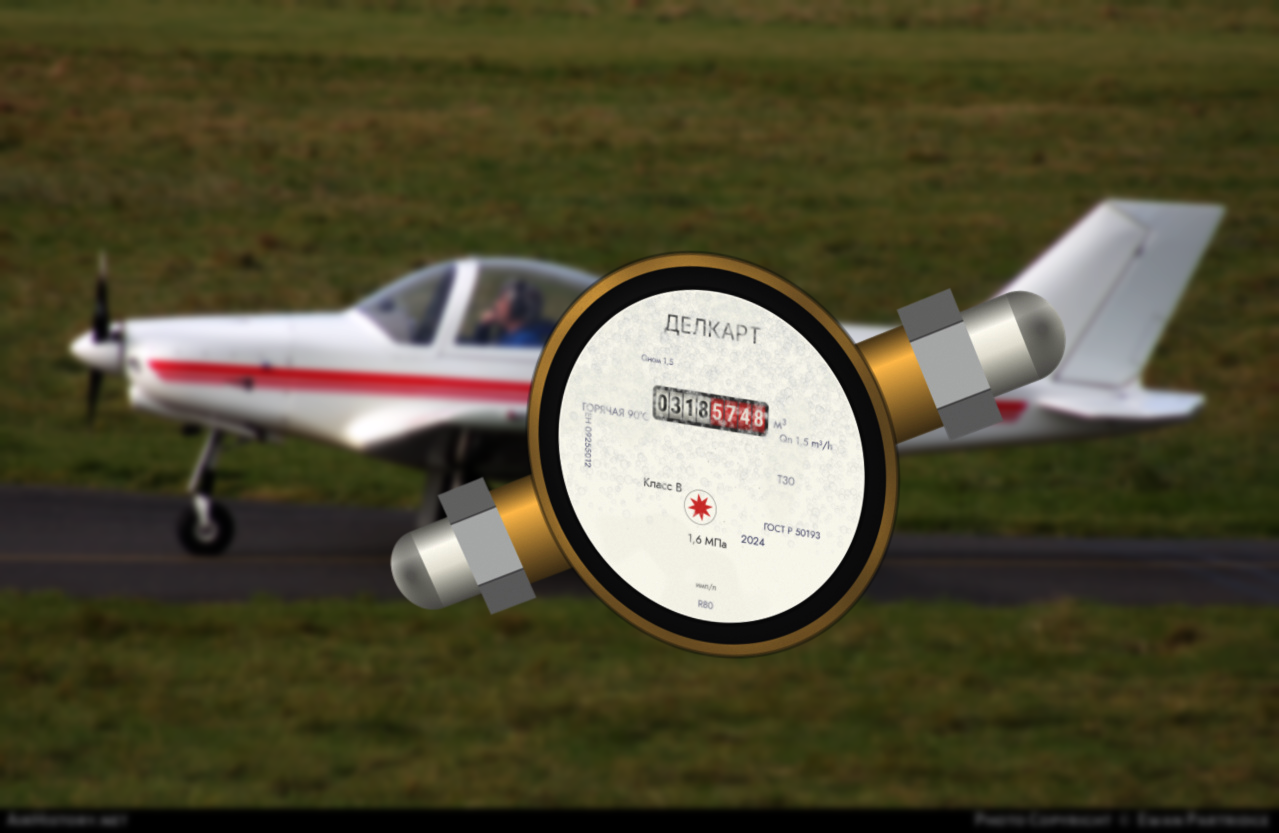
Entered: 318.5748 m³
